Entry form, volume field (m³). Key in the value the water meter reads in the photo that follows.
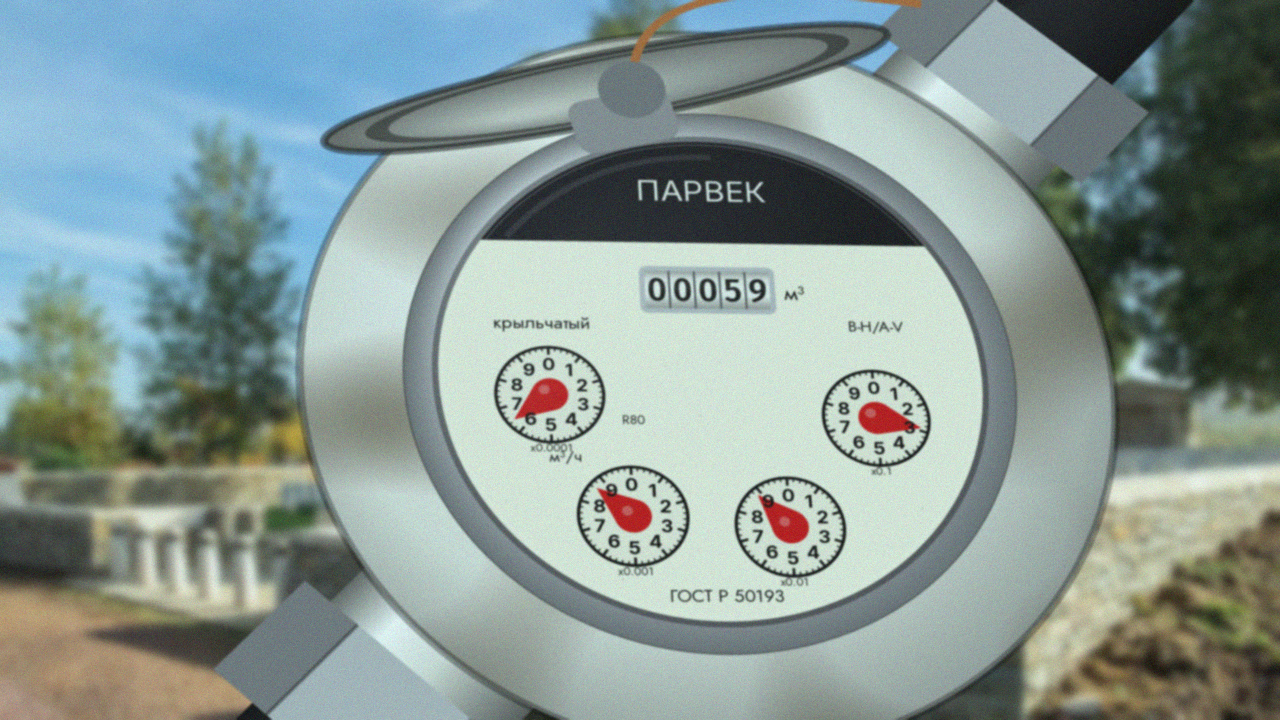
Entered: 59.2886 m³
